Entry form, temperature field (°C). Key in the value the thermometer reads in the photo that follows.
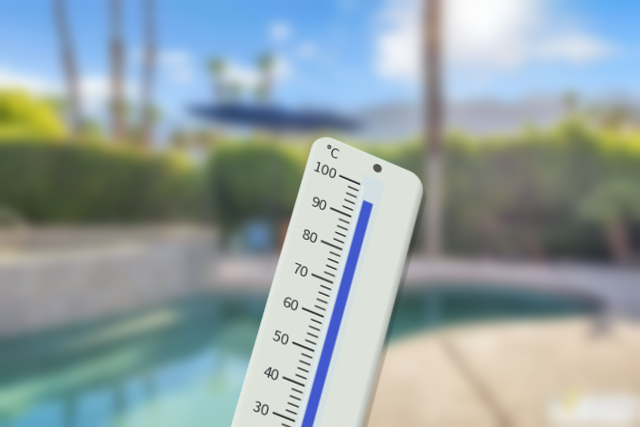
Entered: 96 °C
